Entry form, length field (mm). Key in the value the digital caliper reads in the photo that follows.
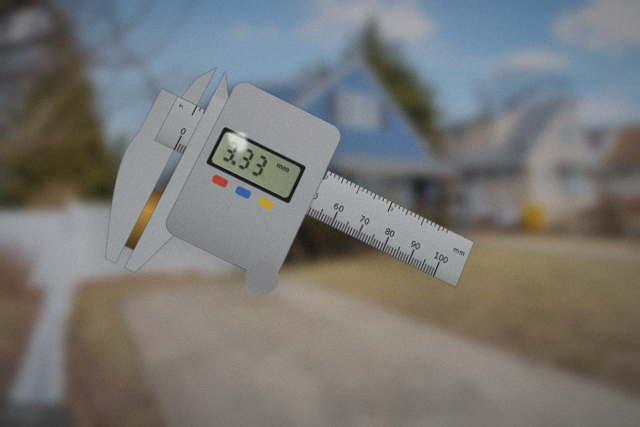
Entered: 3.33 mm
